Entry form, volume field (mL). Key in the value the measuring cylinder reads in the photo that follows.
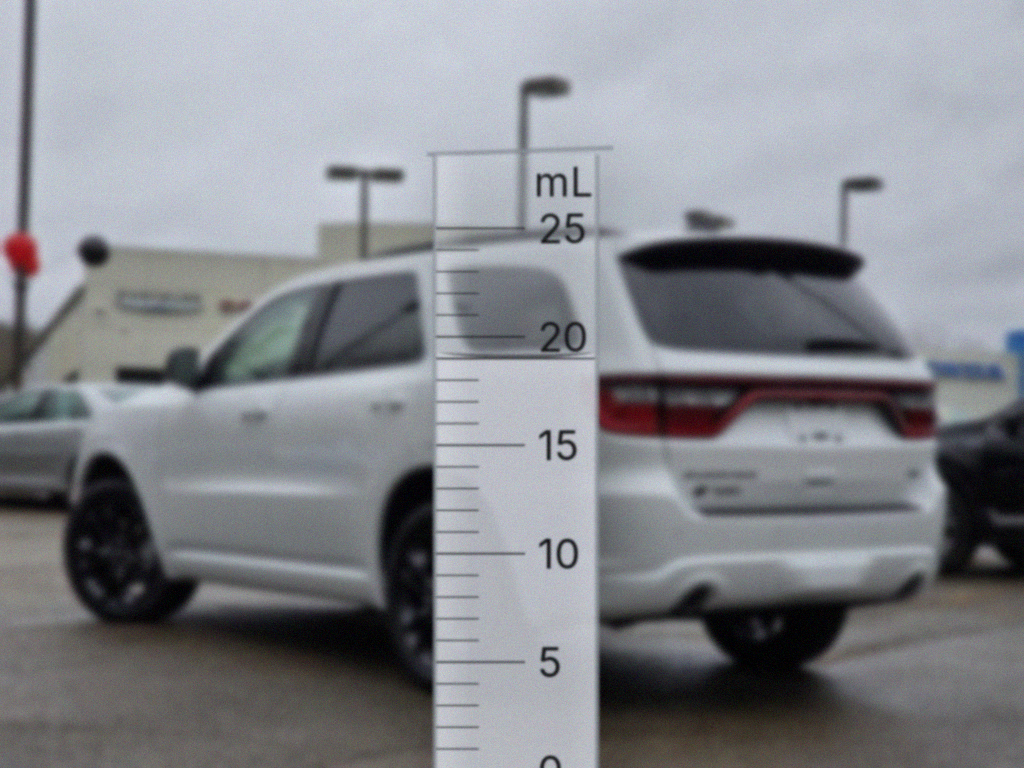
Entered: 19 mL
